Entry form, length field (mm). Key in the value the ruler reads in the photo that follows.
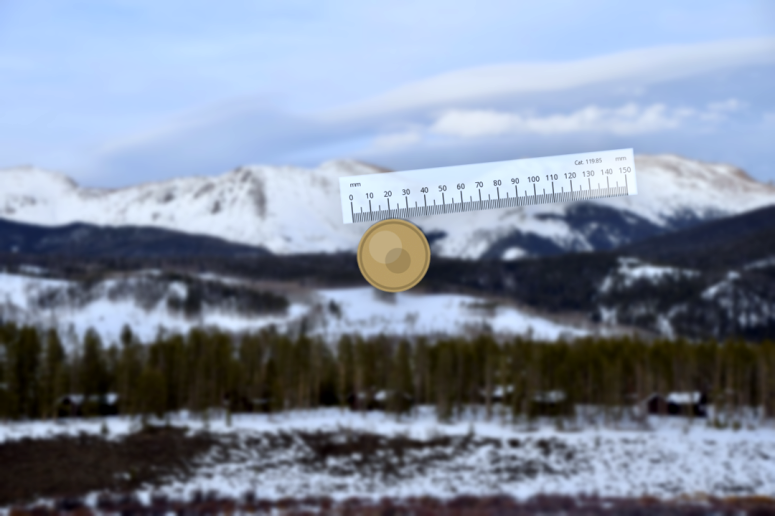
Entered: 40 mm
